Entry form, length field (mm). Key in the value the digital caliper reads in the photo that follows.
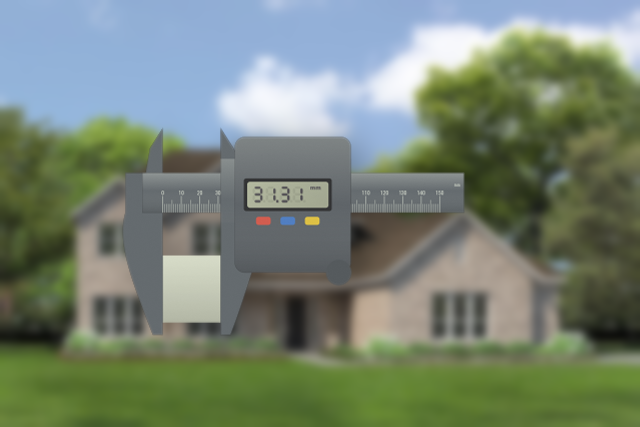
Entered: 31.31 mm
